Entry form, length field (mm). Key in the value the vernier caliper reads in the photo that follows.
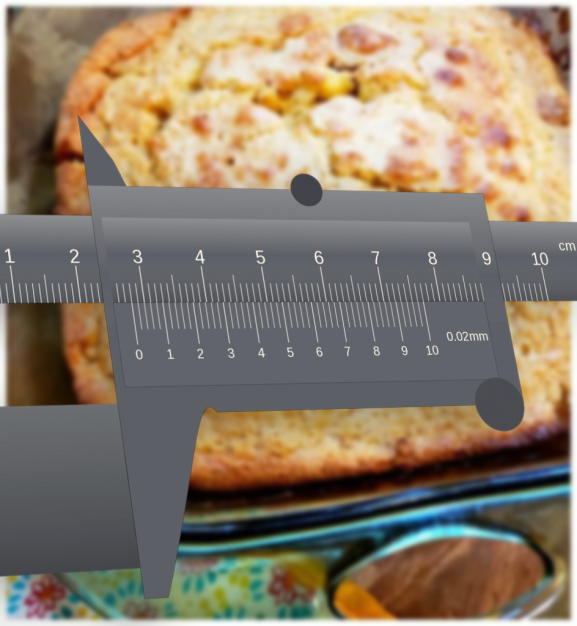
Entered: 28.0 mm
